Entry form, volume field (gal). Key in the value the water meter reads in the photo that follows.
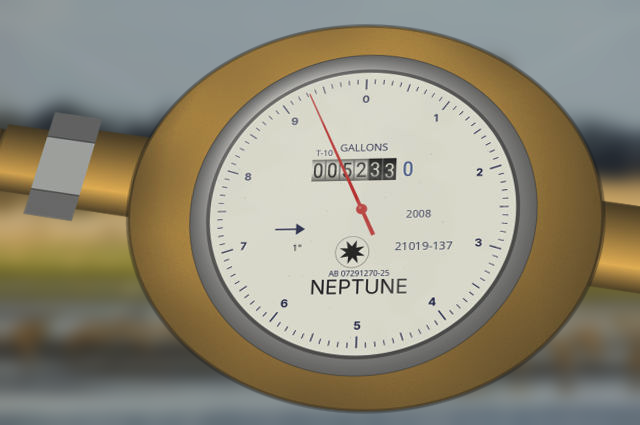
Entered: 52329.3 gal
